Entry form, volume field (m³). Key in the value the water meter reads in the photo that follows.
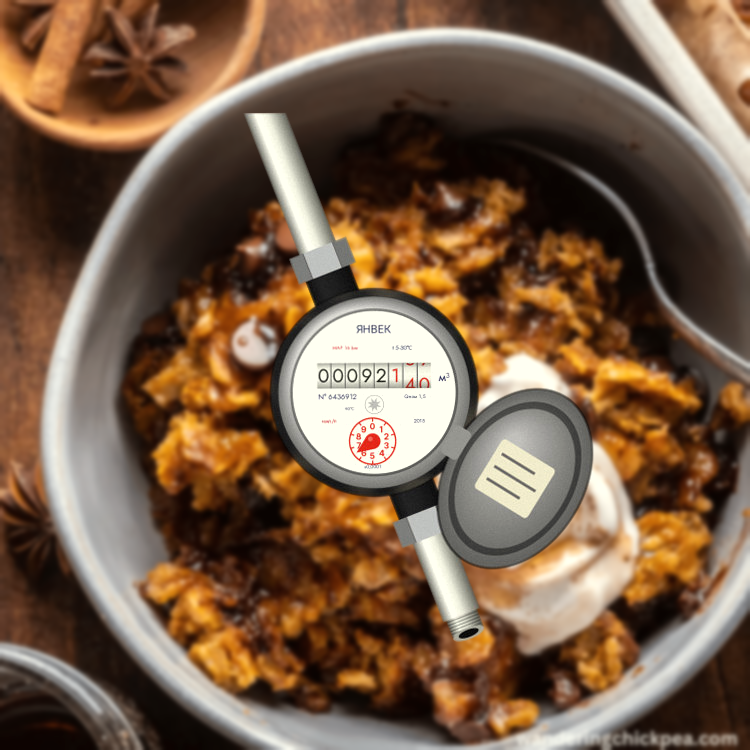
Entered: 92.1396 m³
